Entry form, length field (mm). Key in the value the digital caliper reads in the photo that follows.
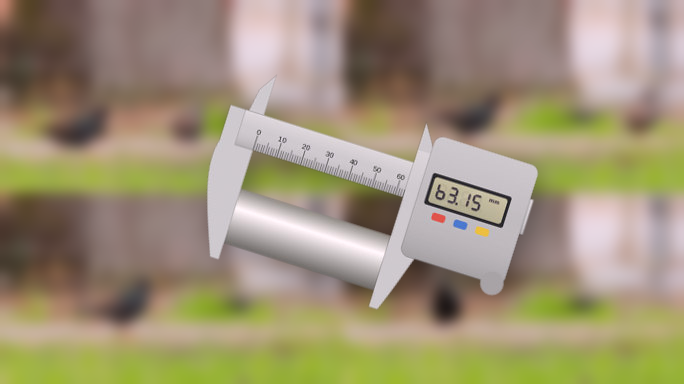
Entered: 63.15 mm
